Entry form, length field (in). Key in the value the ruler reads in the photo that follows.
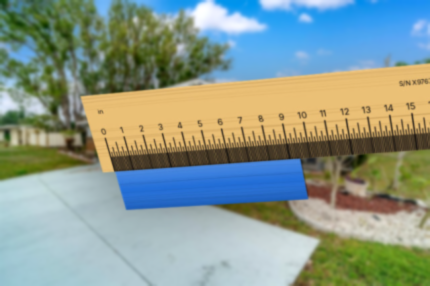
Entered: 9.5 in
